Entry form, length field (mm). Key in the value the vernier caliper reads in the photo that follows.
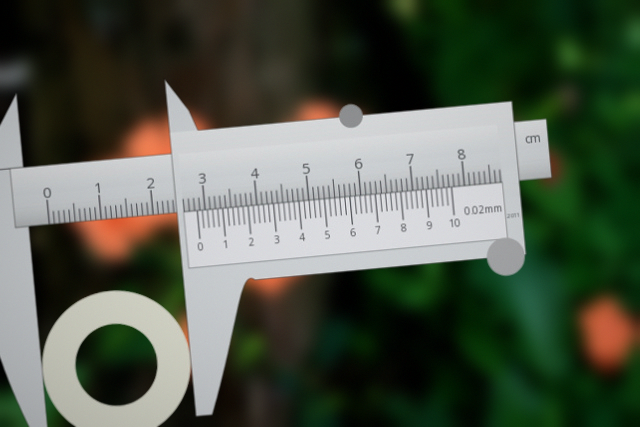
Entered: 28.5 mm
